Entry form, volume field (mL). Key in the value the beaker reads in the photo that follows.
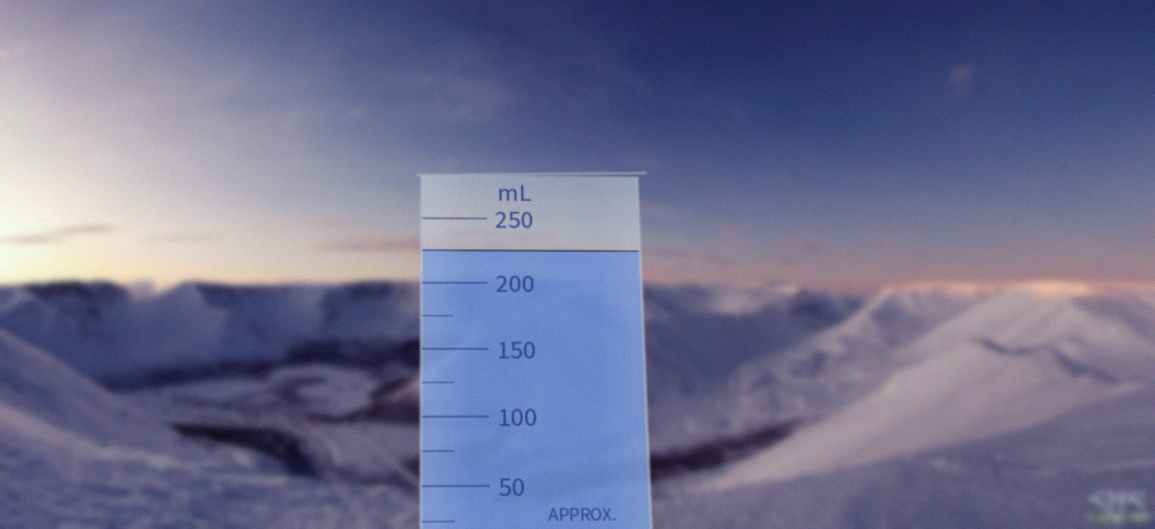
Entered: 225 mL
